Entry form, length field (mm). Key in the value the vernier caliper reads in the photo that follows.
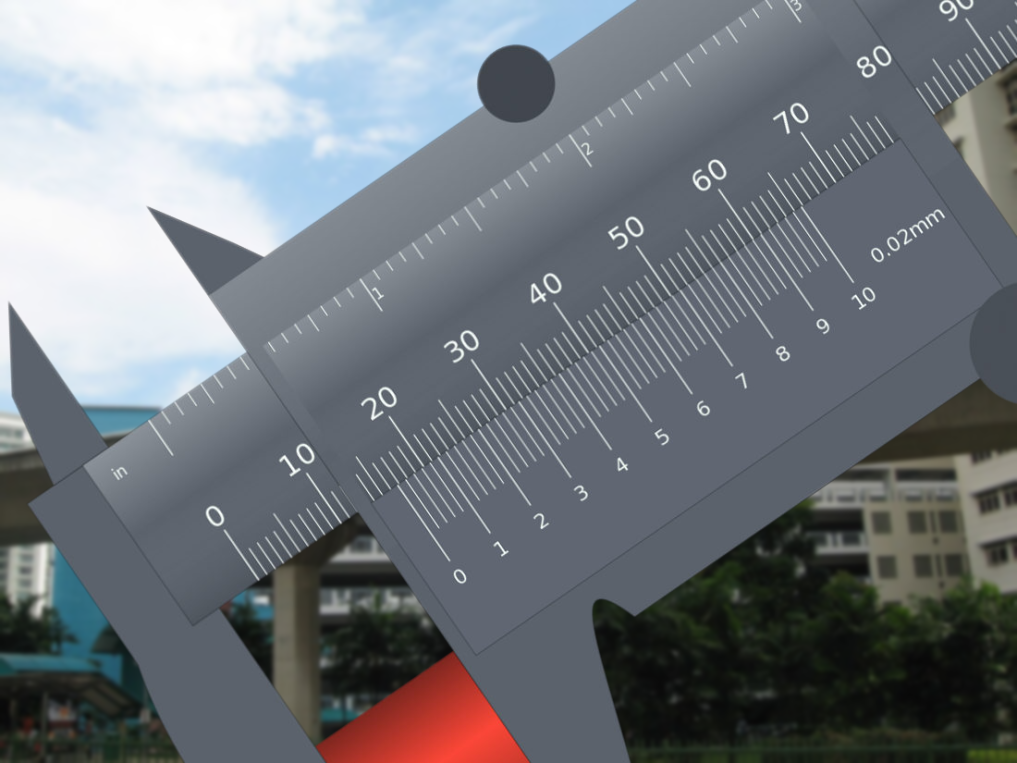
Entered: 16.8 mm
